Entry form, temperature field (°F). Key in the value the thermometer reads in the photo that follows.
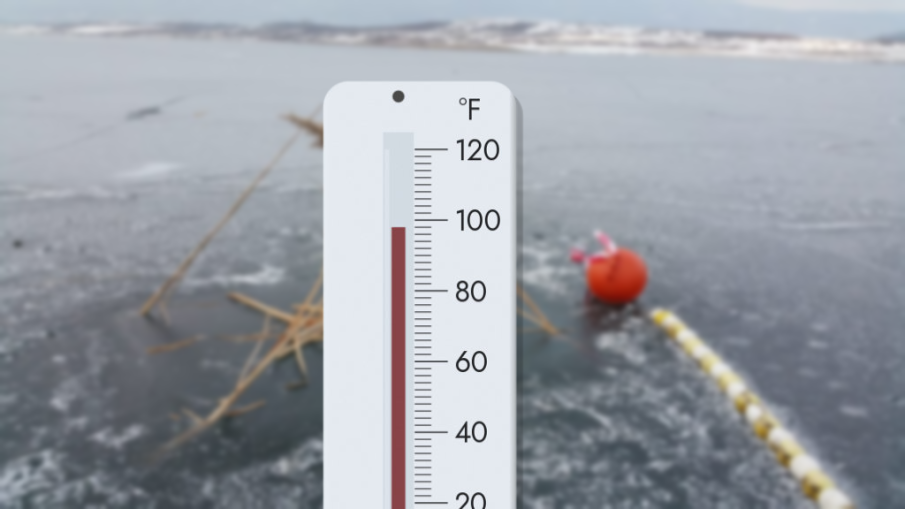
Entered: 98 °F
